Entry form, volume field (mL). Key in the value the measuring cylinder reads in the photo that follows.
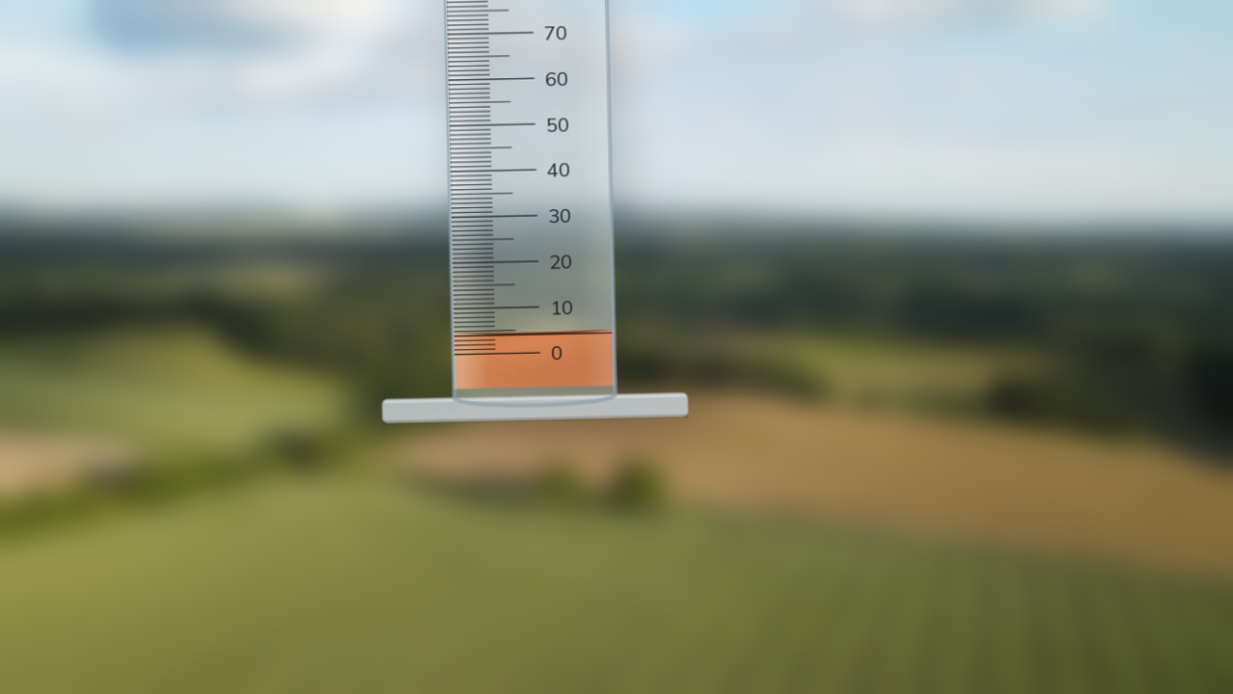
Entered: 4 mL
